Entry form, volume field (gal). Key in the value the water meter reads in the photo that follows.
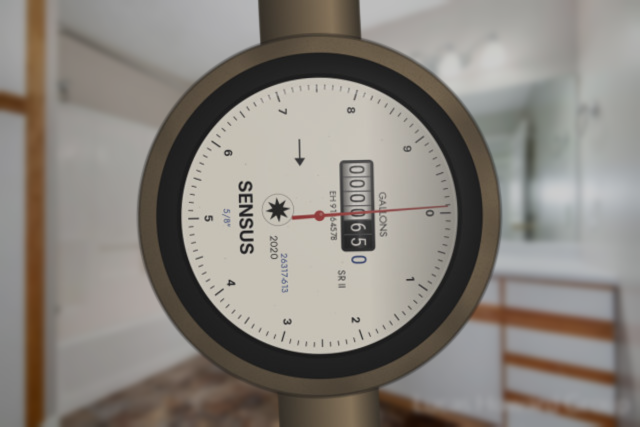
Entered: 649.9 gal
